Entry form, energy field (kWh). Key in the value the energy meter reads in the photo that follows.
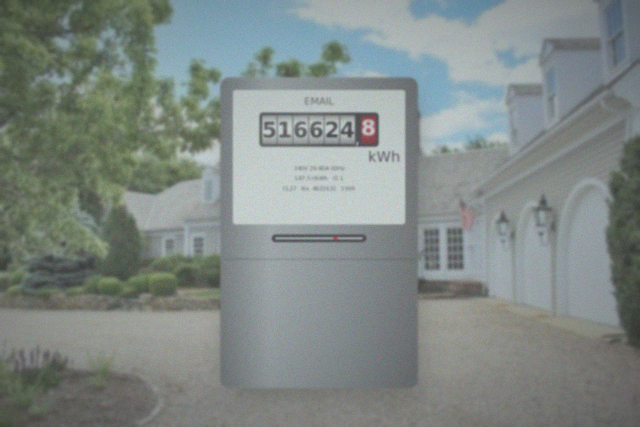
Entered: 516624.8 kWh
